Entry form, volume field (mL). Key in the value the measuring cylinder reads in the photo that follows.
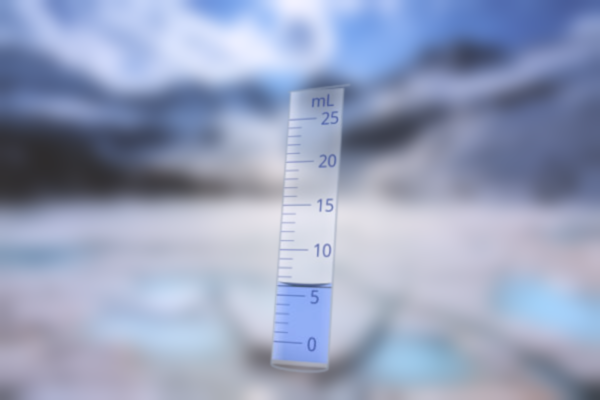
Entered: 6 mL
